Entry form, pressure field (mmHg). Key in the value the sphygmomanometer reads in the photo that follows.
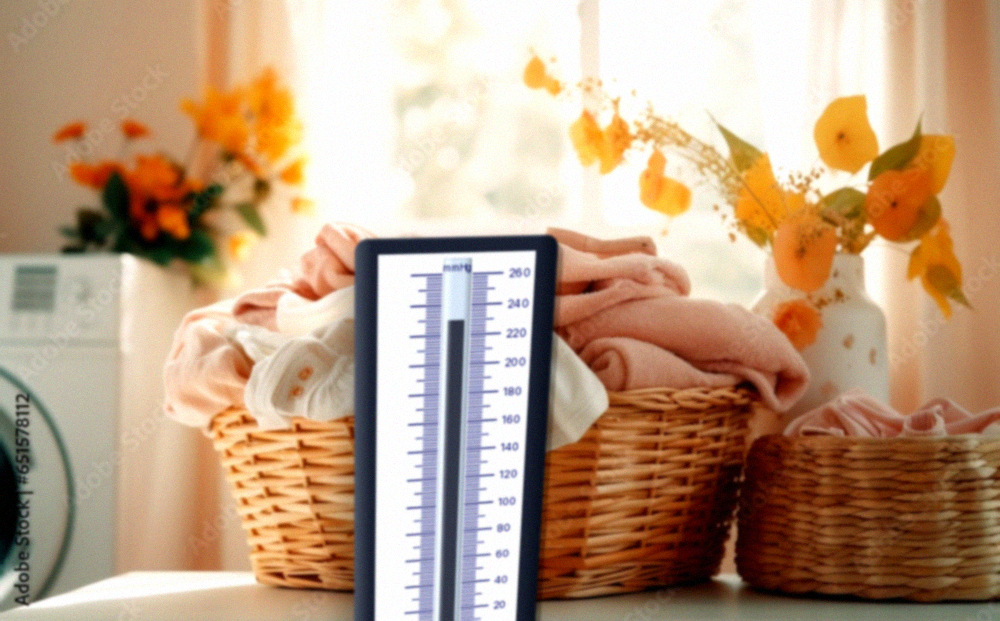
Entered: 230 mmHg
